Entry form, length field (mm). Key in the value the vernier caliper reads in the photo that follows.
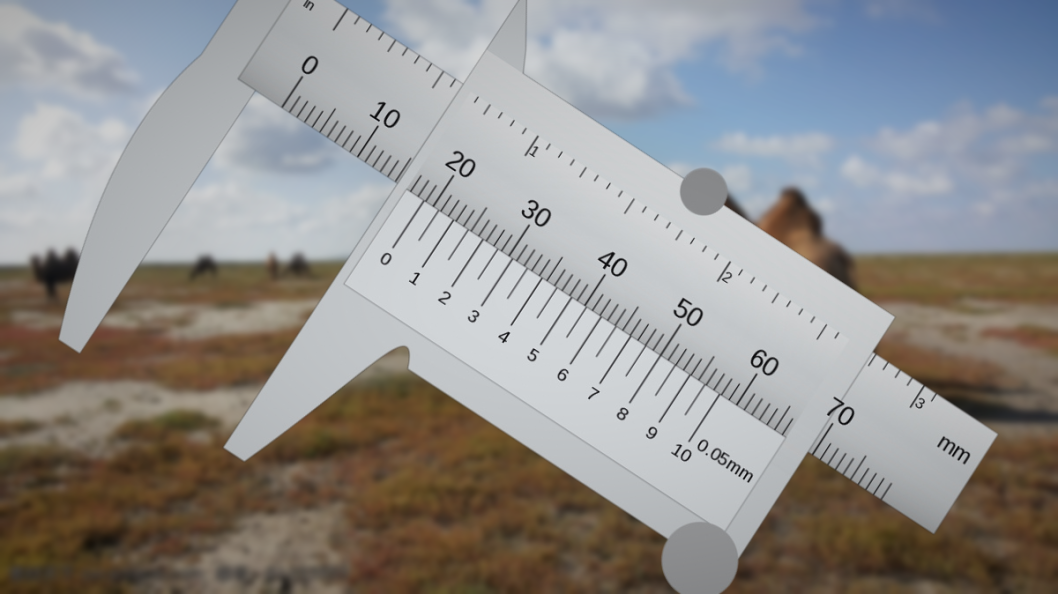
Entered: 18.8 mm
